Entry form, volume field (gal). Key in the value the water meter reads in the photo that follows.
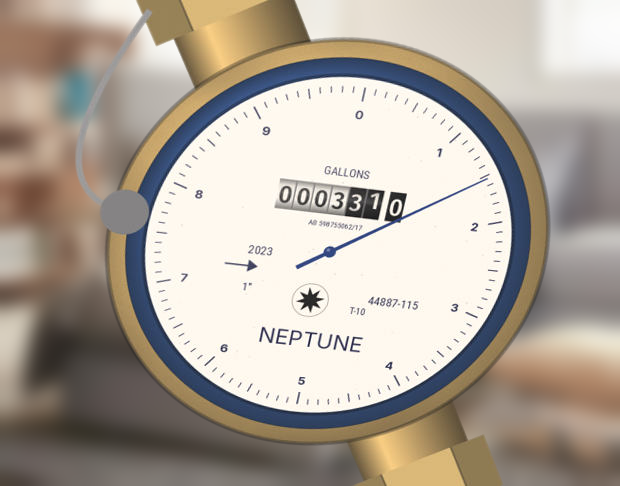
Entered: 3311.5 gal
